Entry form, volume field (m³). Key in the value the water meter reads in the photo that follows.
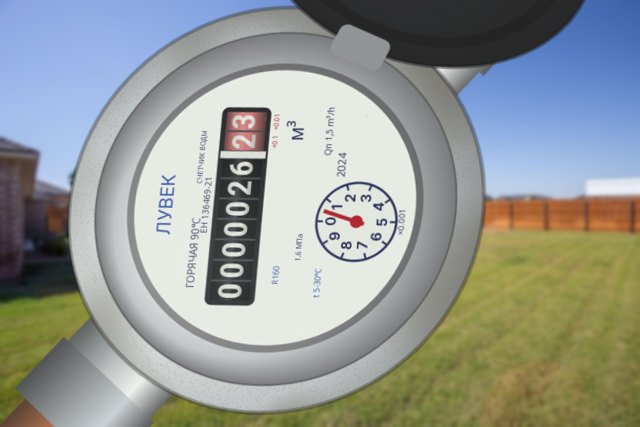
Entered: 26.230 m³
